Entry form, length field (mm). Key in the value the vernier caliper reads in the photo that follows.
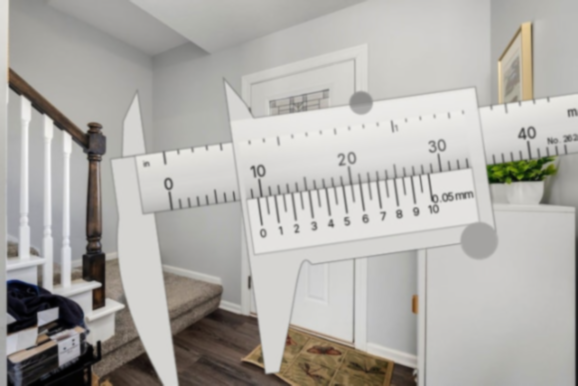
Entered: 9.6 mm
